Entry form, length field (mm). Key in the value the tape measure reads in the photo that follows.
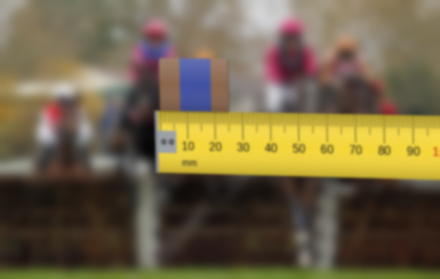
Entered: 25 mm
